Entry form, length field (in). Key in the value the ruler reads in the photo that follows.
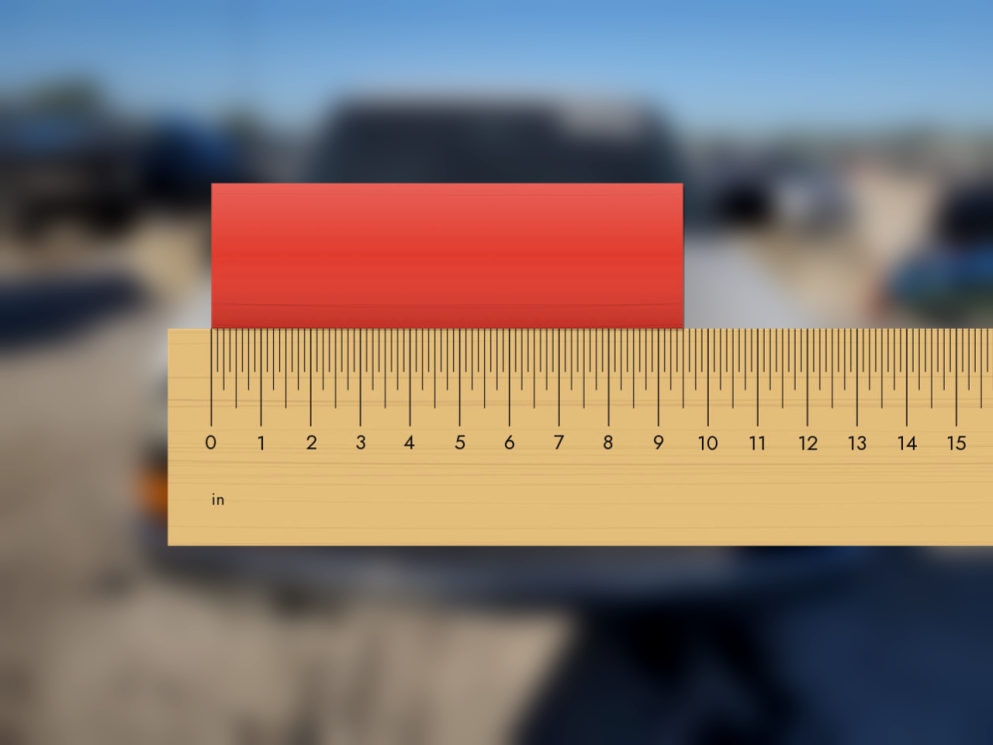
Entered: 9.5 in
